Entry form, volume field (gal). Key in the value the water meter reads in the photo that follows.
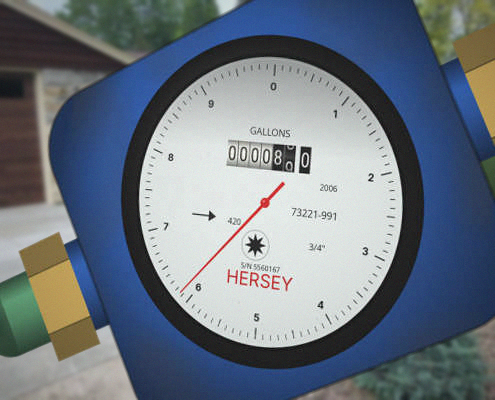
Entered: 886.1 gal
